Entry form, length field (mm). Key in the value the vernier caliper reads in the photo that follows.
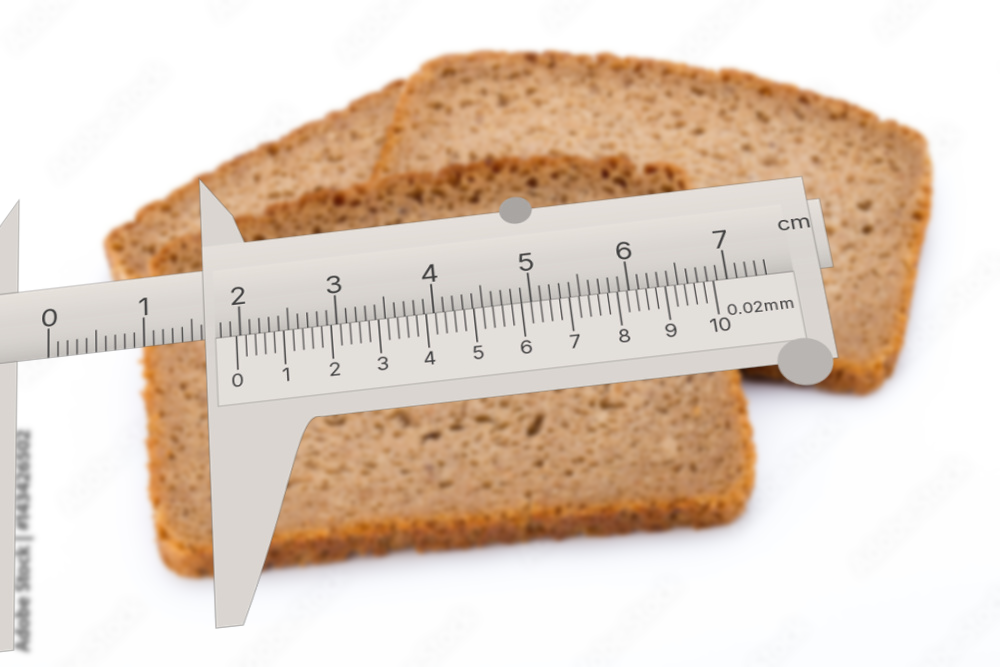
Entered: 19.6 mm
